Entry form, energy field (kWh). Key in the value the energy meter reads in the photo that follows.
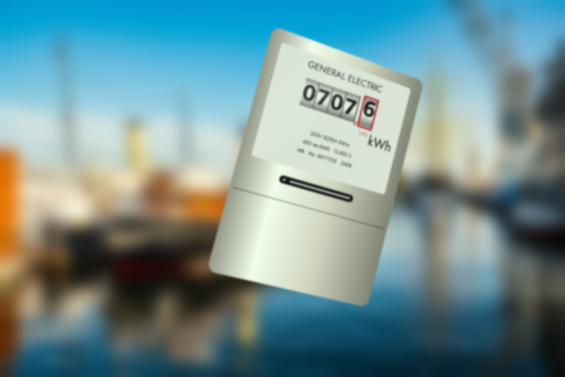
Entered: 707.6 kWh
